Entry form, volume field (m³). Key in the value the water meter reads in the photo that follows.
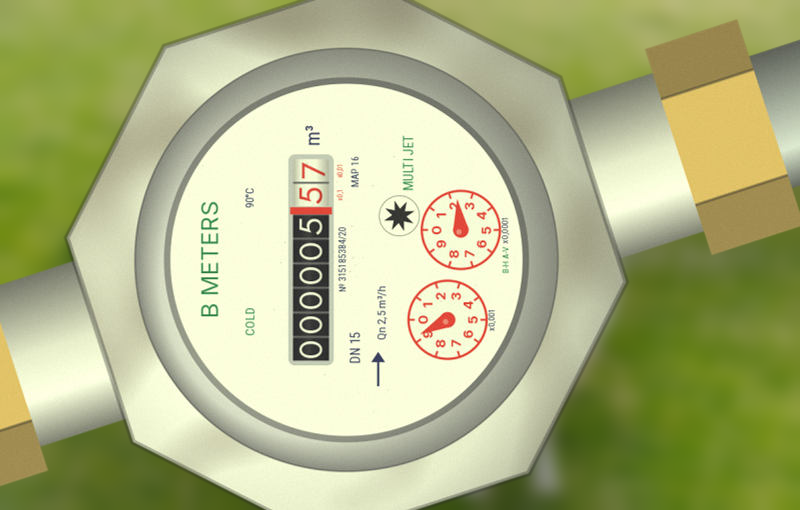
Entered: 5.5692 m³
